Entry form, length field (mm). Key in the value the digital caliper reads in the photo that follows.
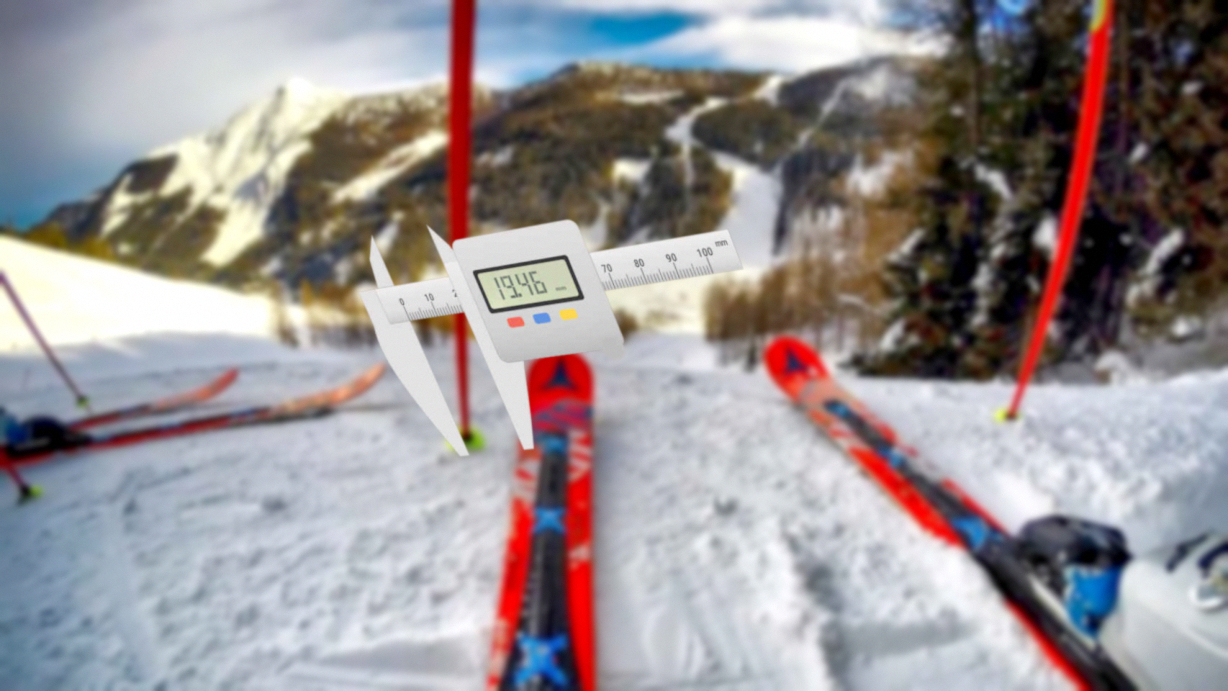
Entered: 19.46 mm
